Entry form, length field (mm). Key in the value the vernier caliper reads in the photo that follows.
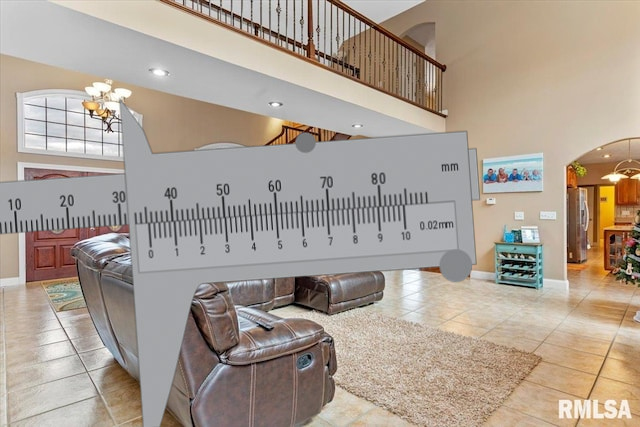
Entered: 35.5 mm
